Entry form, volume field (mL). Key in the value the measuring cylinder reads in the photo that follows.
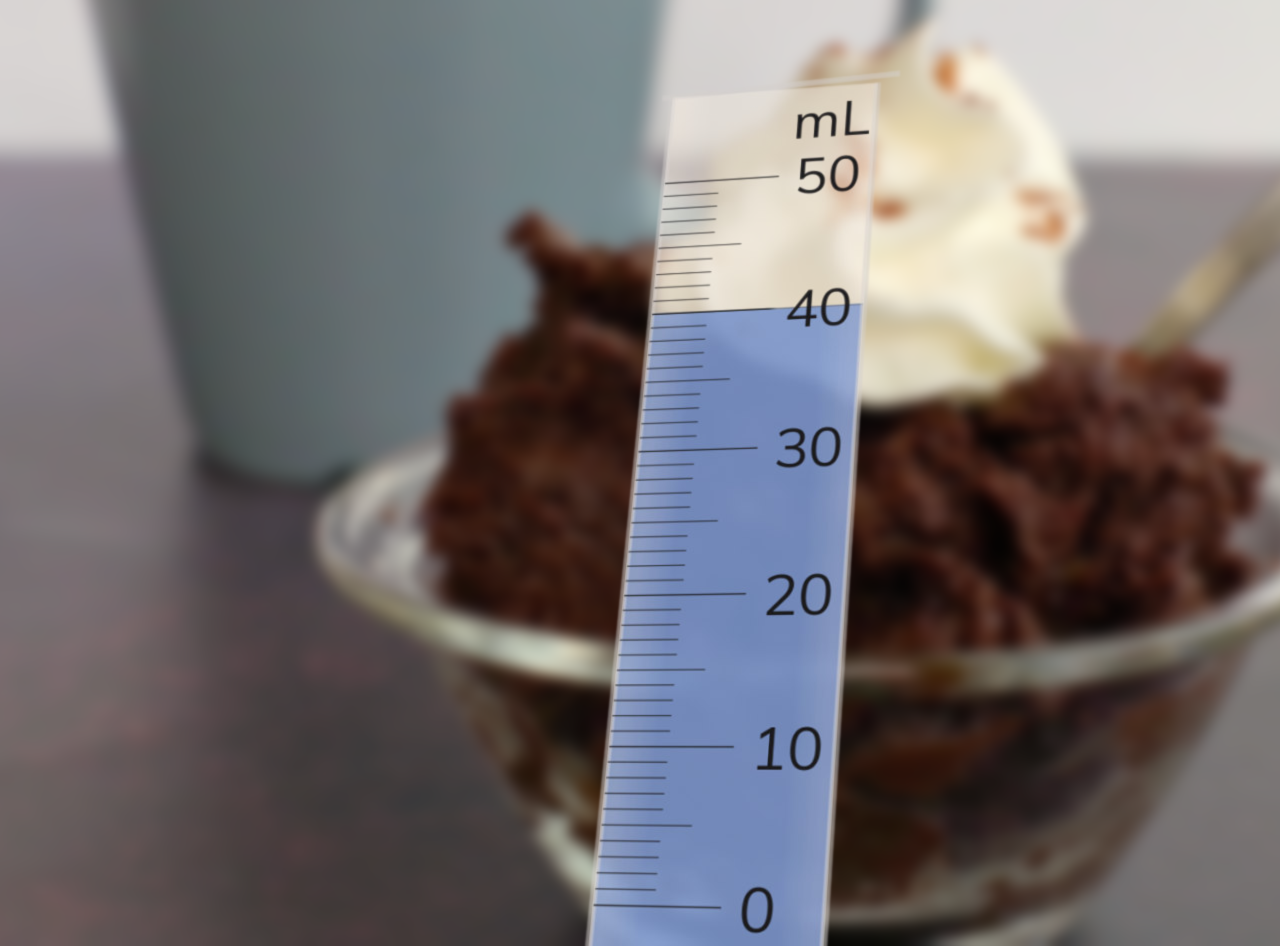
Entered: 40 mL
